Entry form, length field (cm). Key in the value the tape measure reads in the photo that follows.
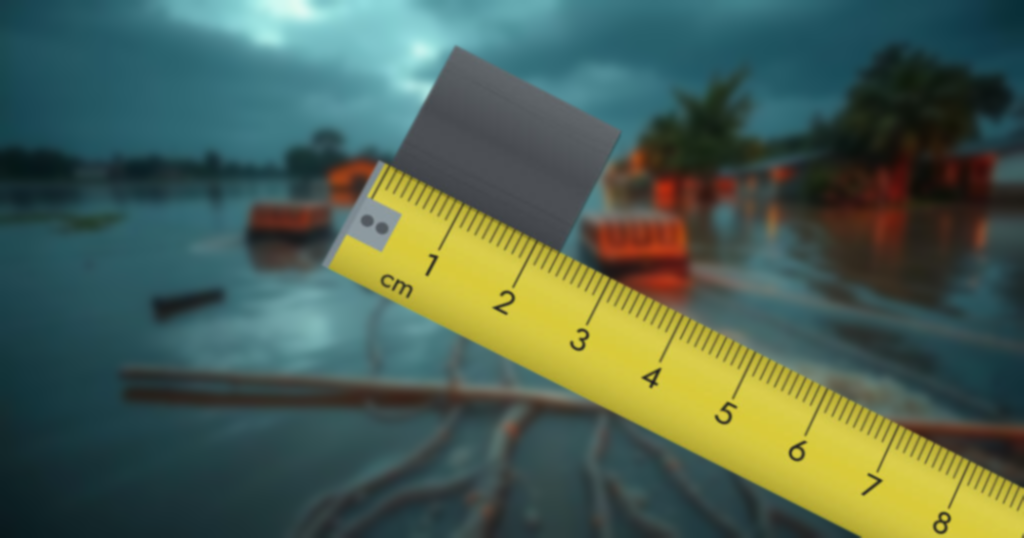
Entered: 2.3 cm
